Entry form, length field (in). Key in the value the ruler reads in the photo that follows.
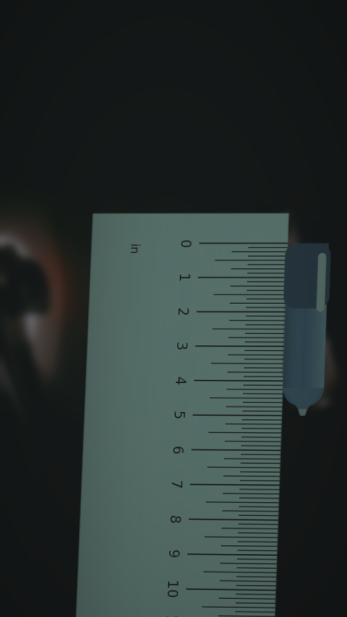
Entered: 5 in
